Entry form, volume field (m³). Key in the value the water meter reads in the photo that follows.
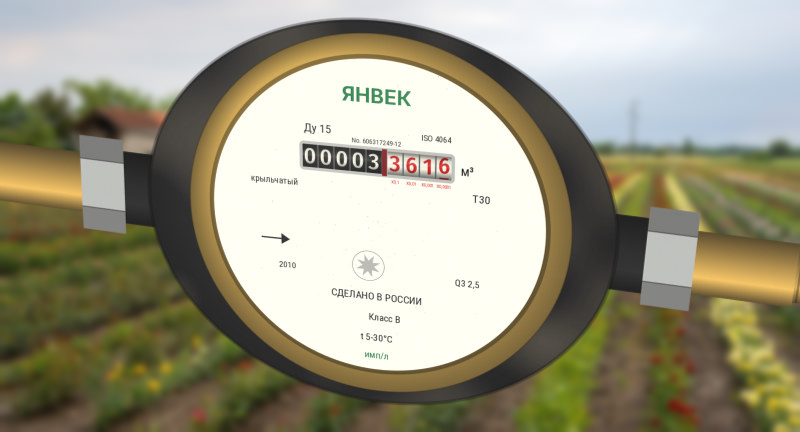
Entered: 3.3616 m³
